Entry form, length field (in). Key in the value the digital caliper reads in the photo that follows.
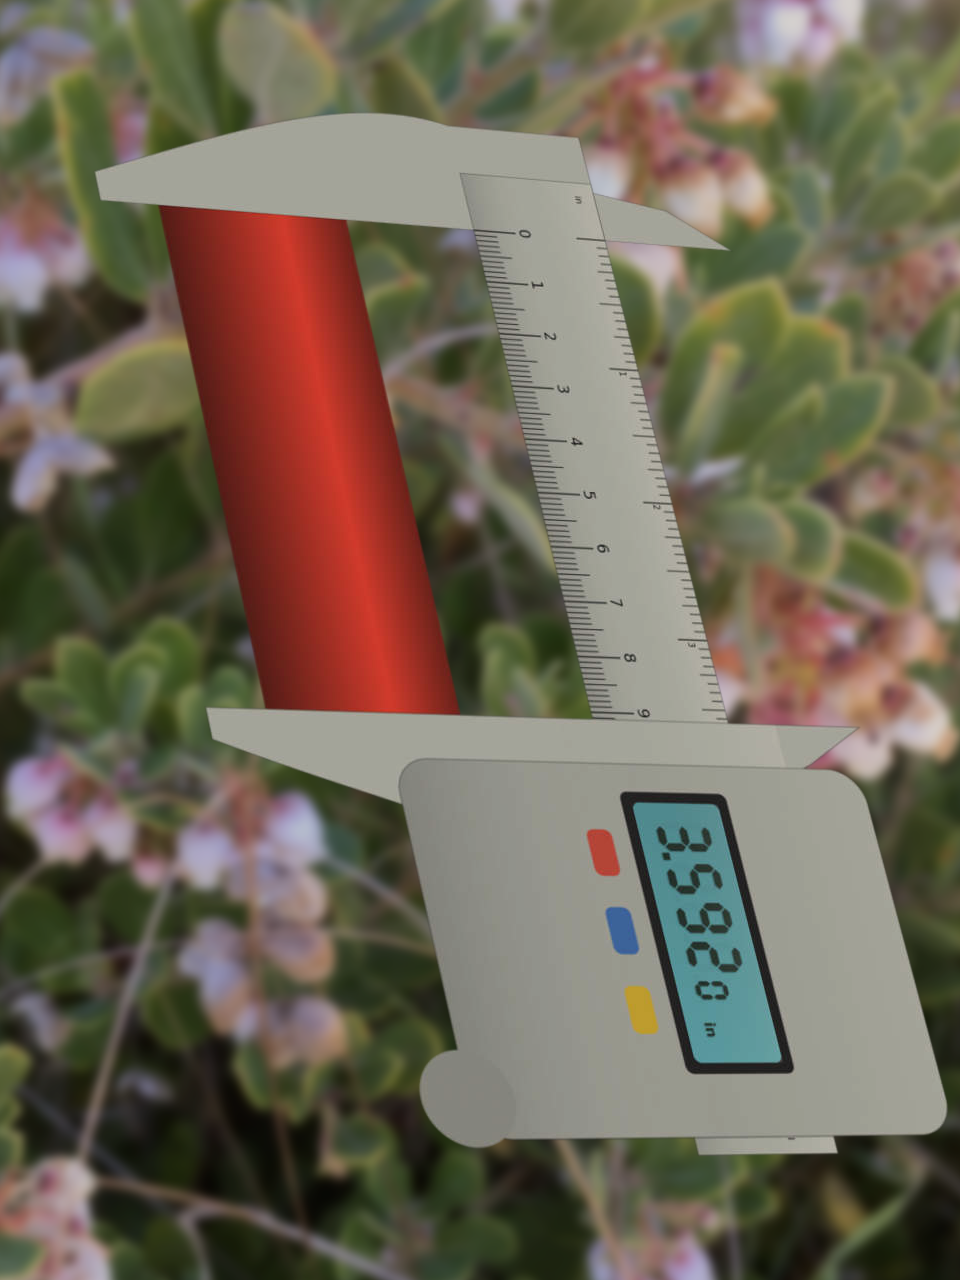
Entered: 3.5920 in
